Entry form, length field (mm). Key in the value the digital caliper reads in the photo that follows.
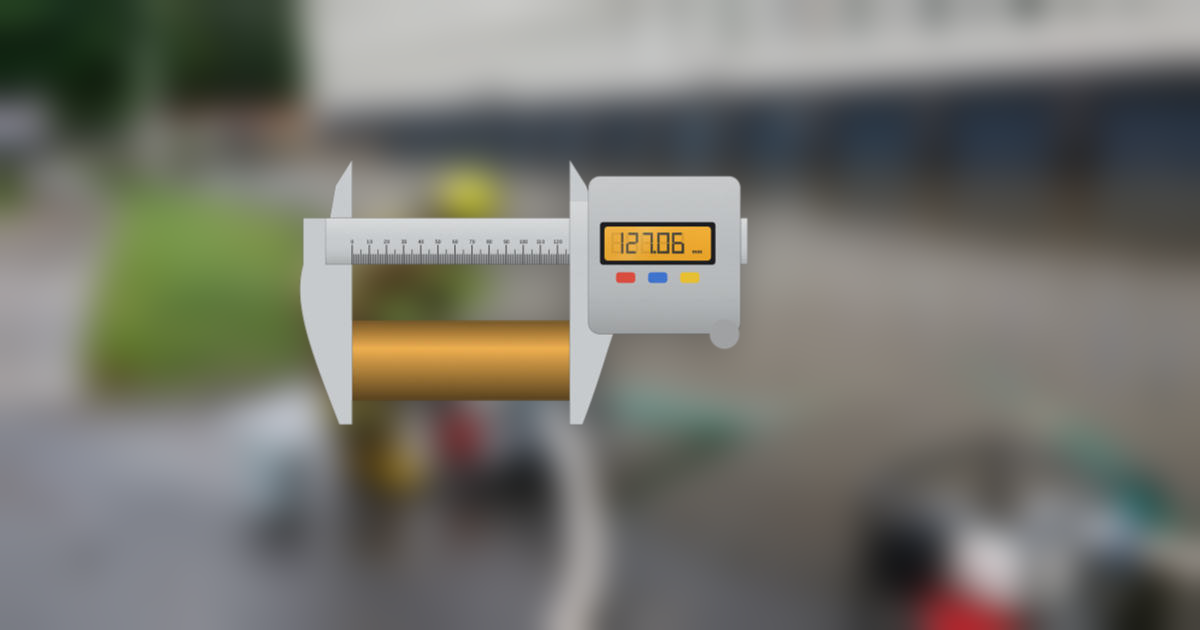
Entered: 127.06 mm
